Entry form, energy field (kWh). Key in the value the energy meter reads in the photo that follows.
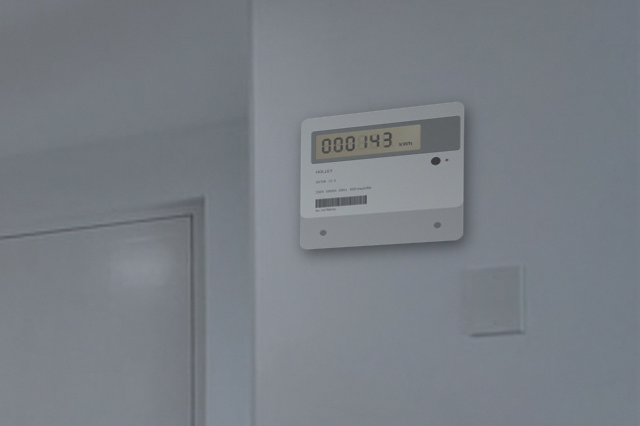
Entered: 143 kWh
